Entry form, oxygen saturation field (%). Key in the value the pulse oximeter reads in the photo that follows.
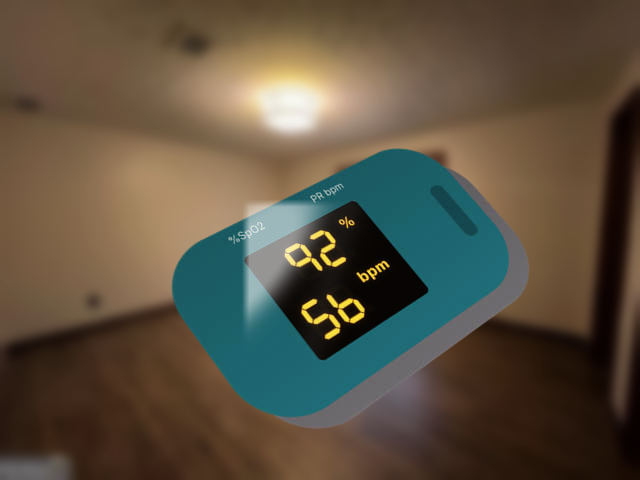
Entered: 92 %
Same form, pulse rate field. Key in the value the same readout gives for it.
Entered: 56 bpm
